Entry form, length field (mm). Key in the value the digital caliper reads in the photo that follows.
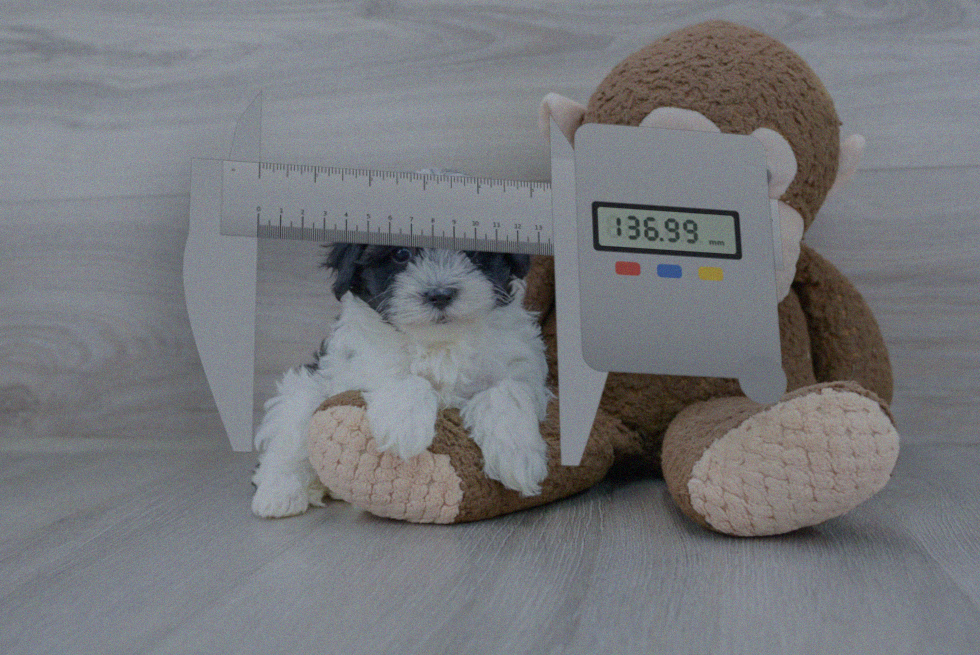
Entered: 136.99 mm
